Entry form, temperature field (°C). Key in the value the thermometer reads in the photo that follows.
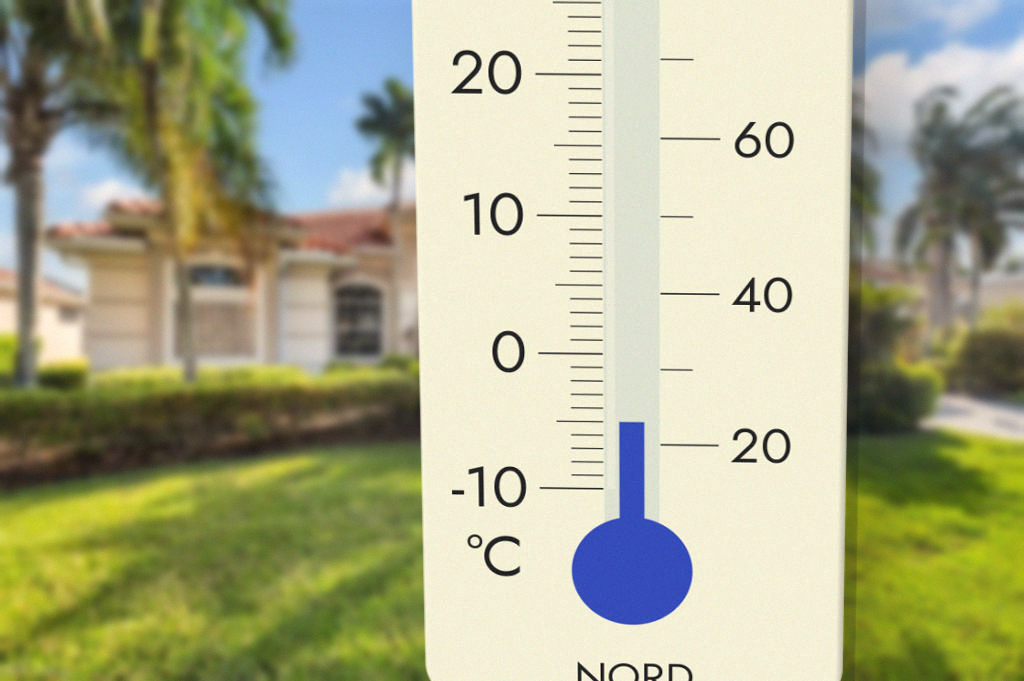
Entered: -5 °C
